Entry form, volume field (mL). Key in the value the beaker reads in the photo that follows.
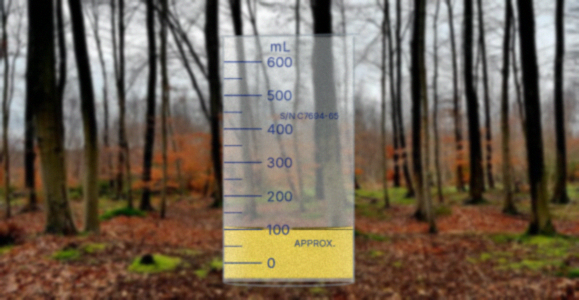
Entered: 100 mL
